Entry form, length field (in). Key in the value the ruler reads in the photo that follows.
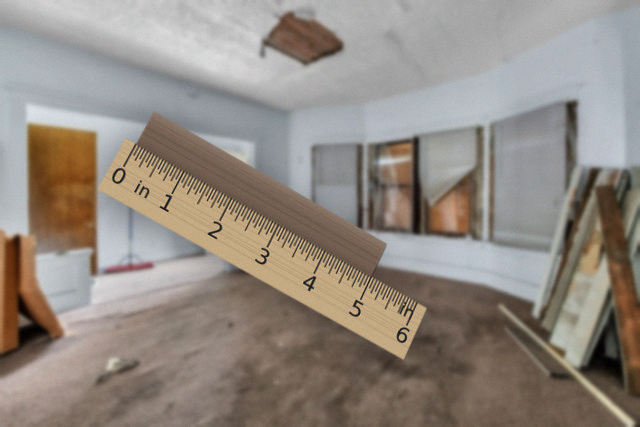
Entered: 5 in
